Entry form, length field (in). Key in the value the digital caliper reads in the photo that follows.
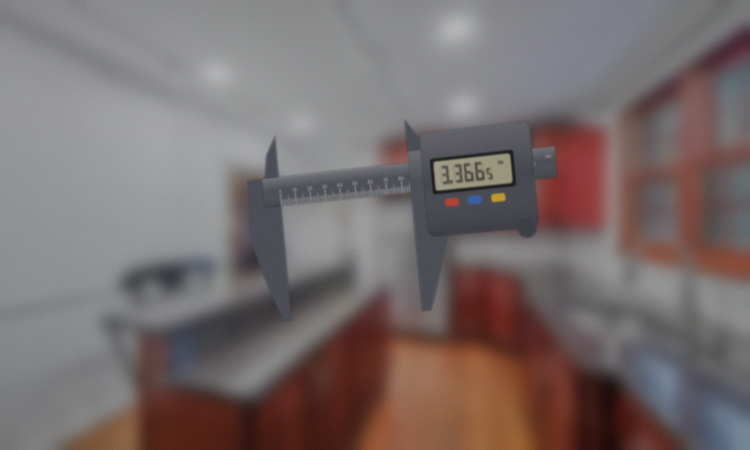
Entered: 3.3665 in
